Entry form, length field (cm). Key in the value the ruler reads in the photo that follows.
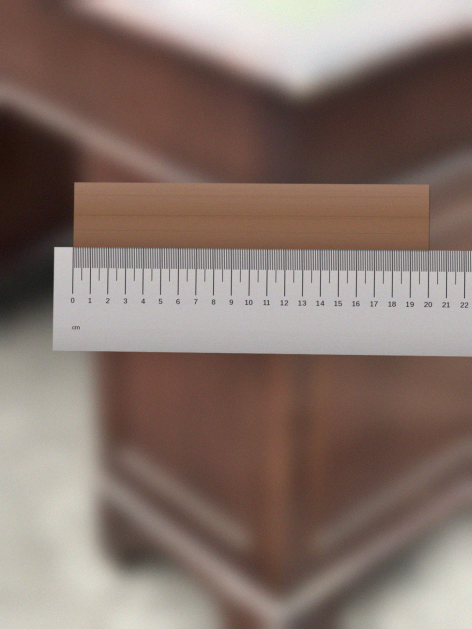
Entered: 20 cm
